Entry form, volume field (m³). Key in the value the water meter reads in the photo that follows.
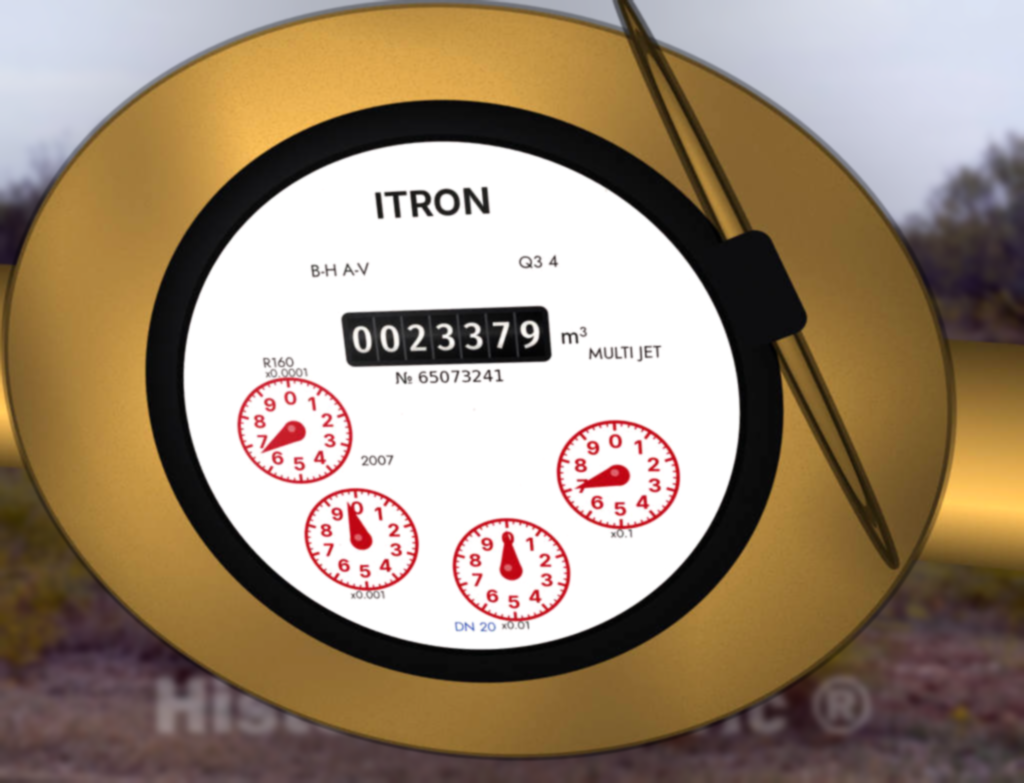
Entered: 23379.6996 m³
